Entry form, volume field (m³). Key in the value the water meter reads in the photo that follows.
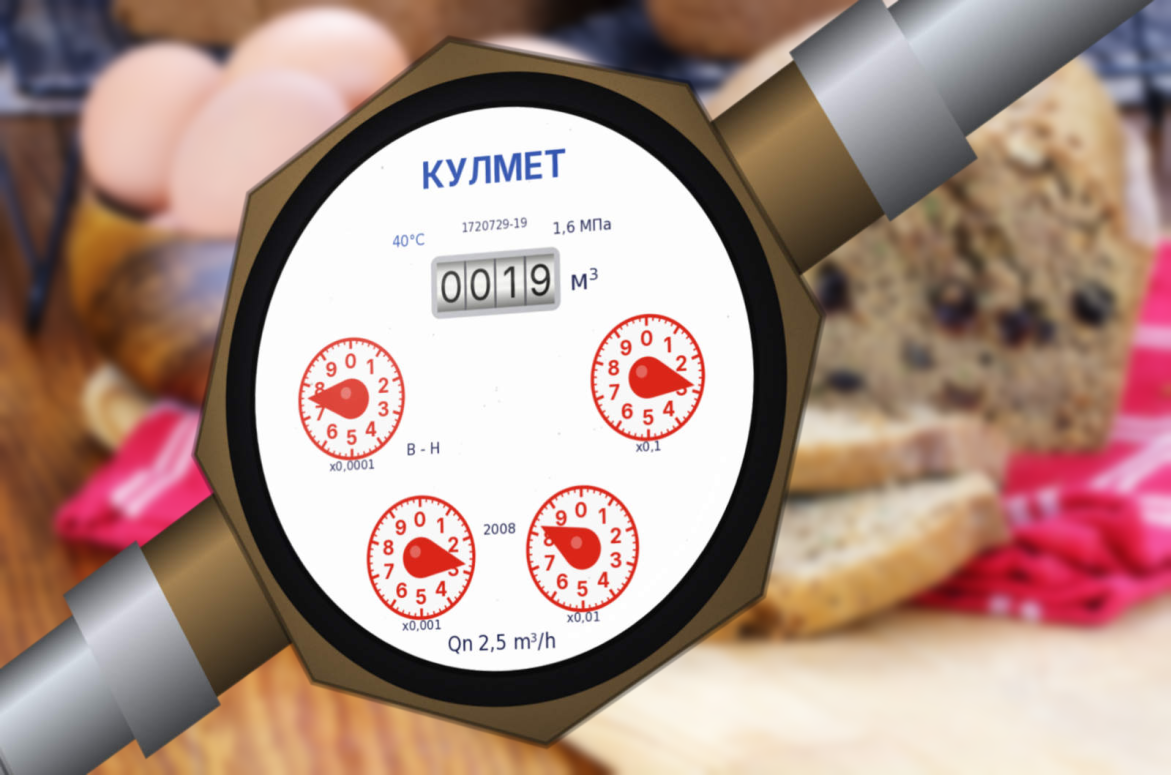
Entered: 19.2827 m³
